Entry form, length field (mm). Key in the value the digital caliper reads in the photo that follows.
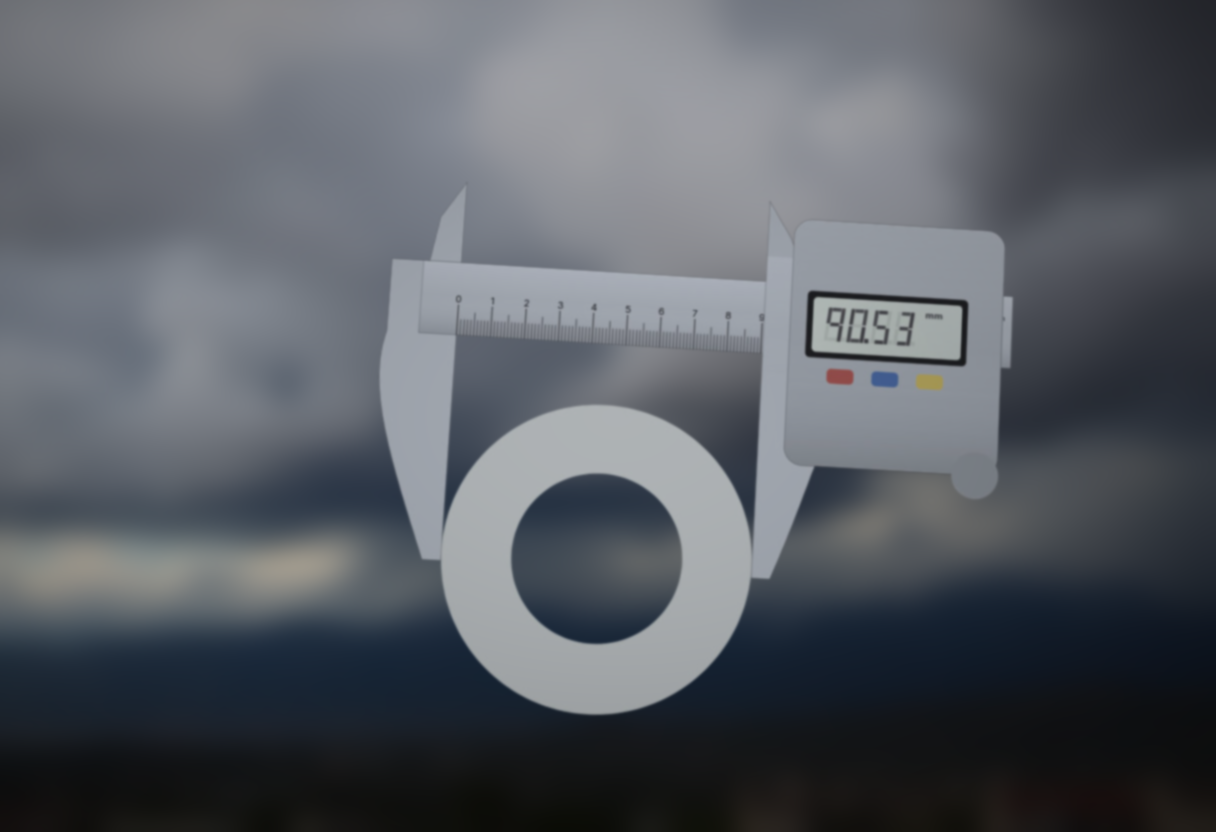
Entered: 90.53 mm
